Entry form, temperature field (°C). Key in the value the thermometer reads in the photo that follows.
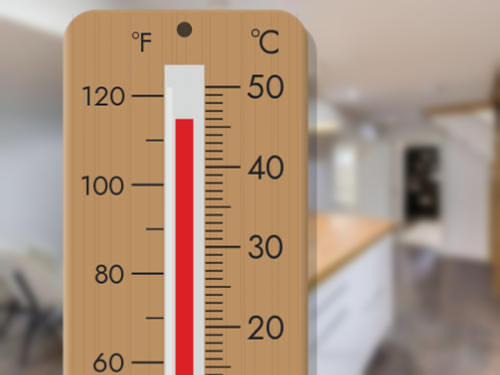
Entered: 46 °C
